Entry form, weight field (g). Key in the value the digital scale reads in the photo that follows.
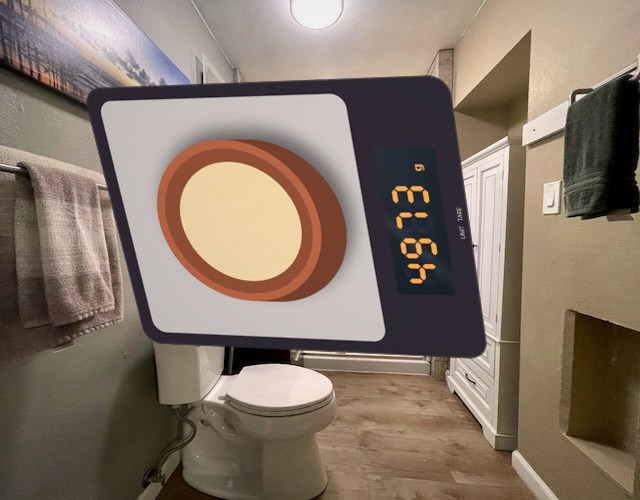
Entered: 4973 g
